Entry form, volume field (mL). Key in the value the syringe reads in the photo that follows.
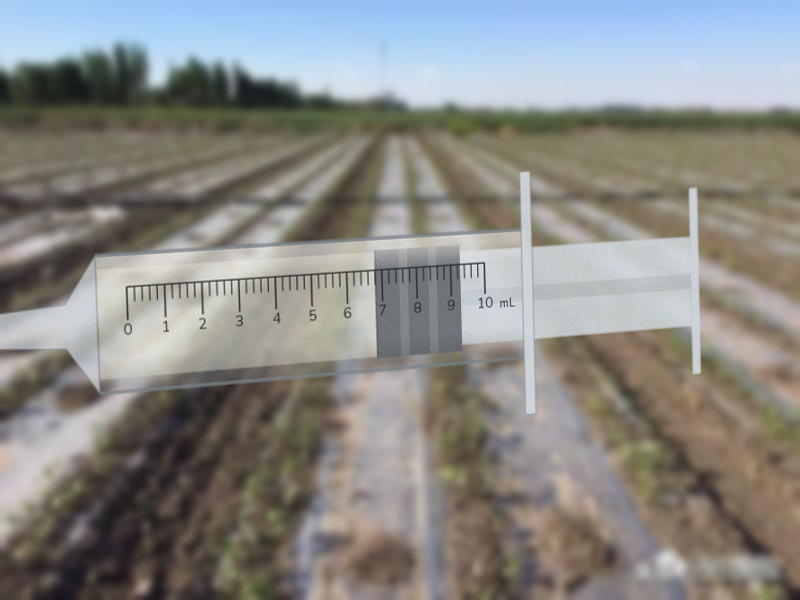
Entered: 6.8 mL
